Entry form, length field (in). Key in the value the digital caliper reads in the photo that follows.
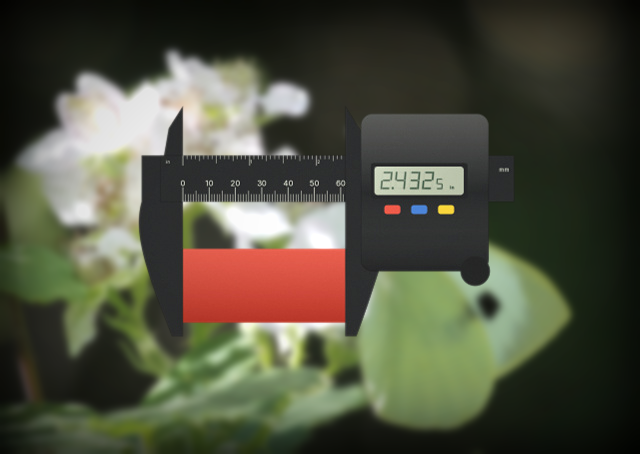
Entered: 2.4325 in
